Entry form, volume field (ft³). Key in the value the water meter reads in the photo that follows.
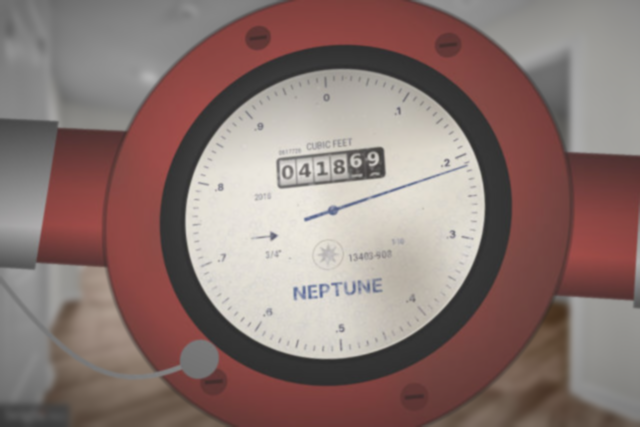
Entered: 41869.21 ft³
